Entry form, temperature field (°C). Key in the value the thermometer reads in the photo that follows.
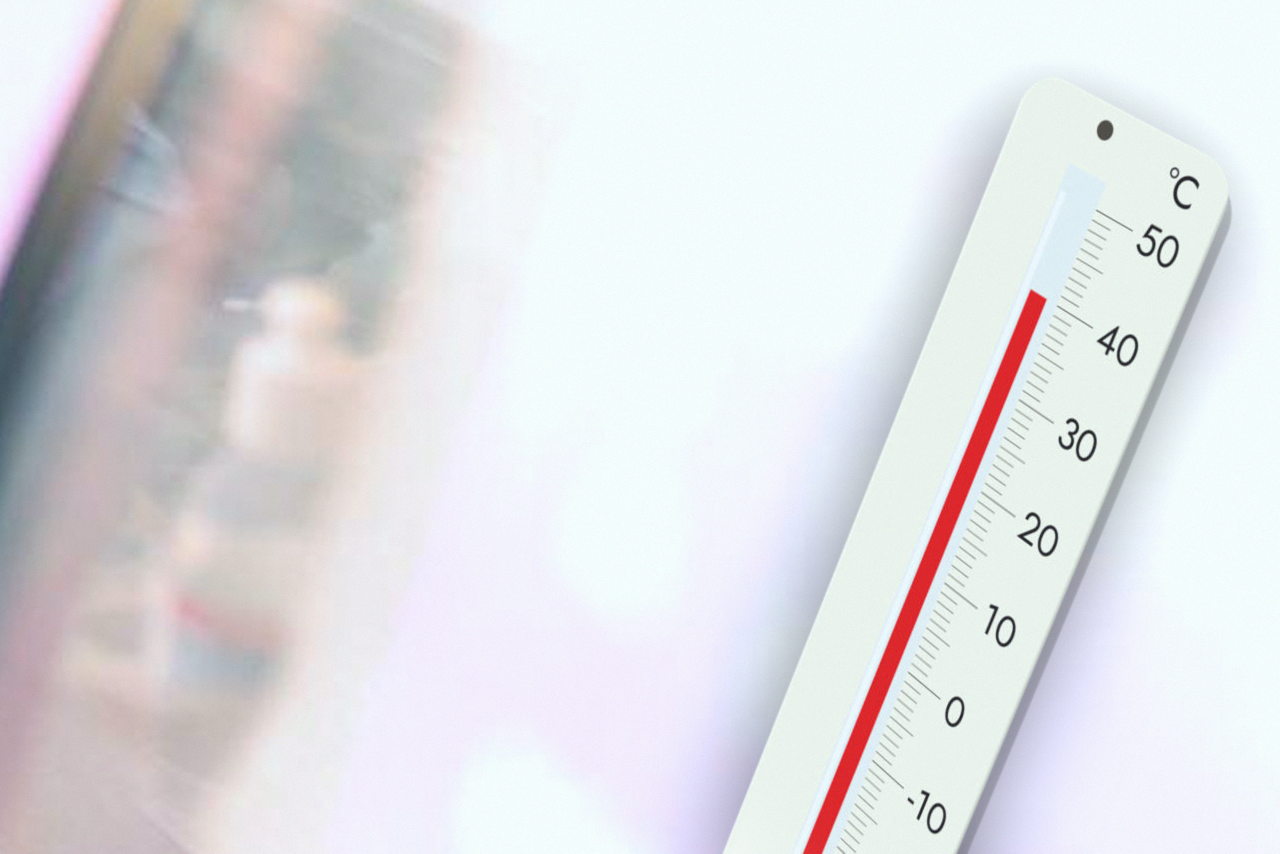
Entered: 40 °C
